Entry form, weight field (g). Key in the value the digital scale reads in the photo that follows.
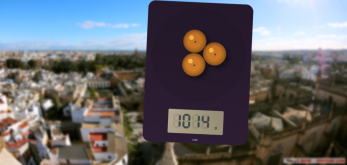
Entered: 1014 g
